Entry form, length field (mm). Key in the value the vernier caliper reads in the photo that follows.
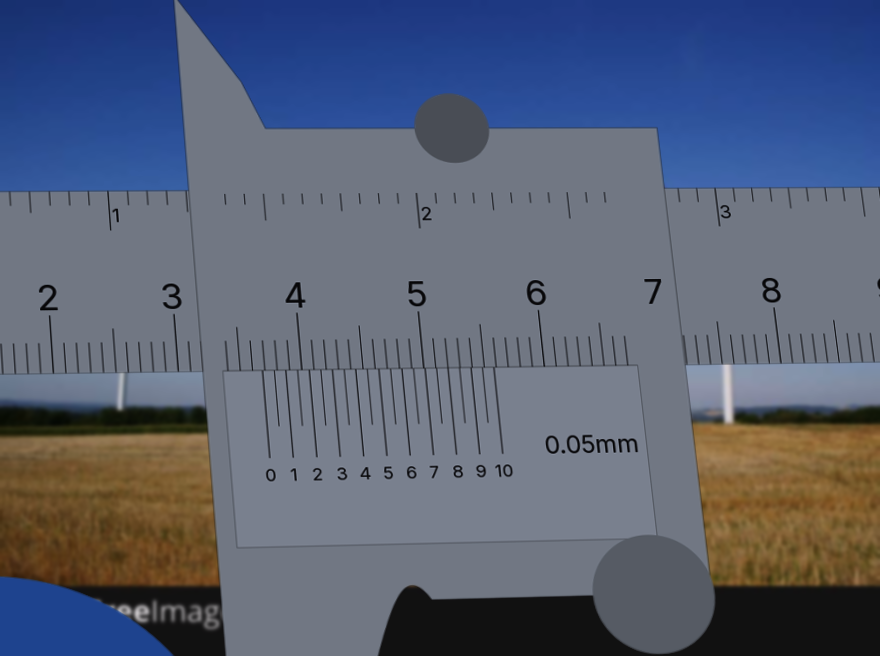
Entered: 36.8 mm
